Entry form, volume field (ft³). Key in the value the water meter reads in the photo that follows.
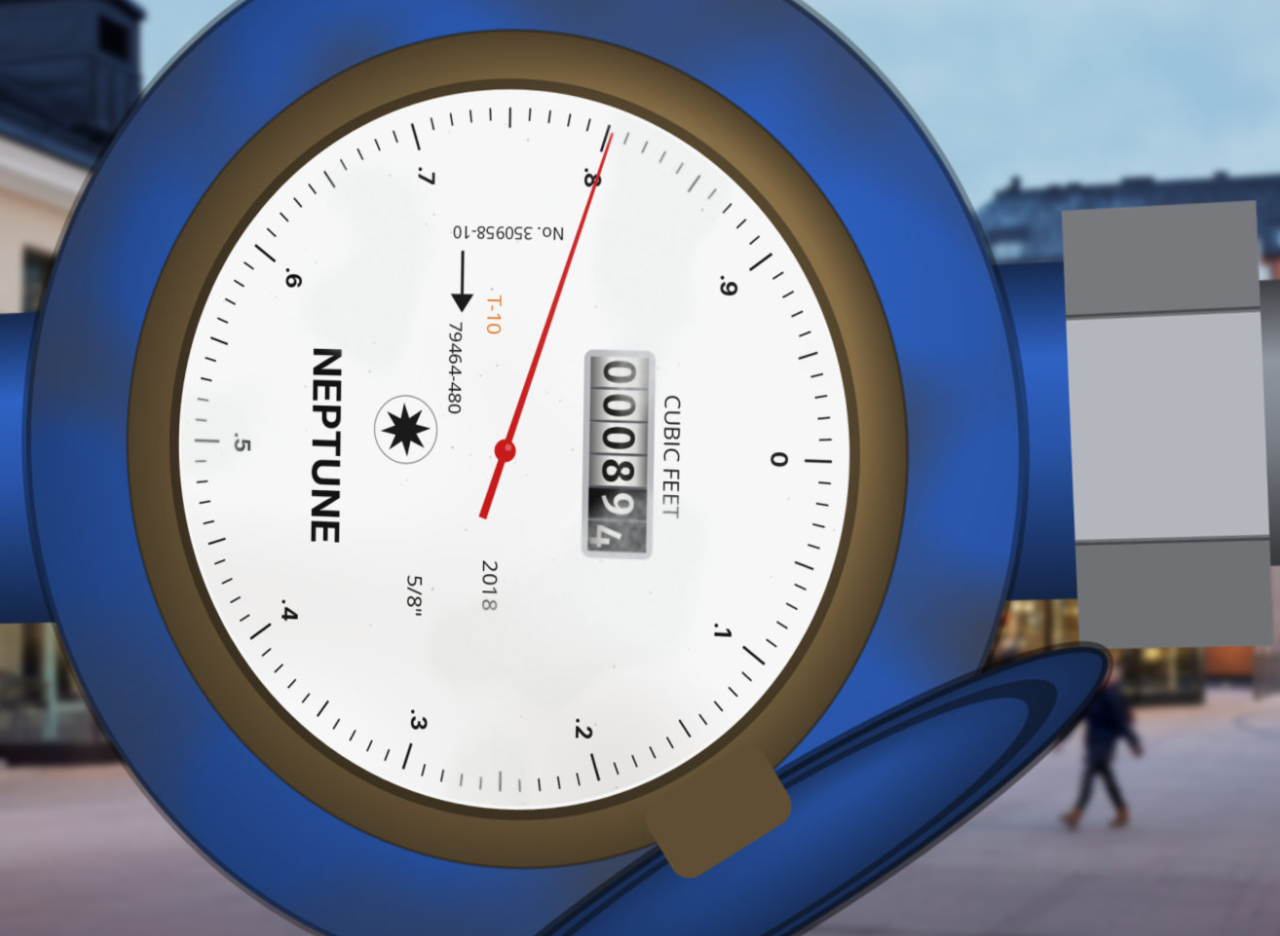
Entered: 893.80 ft³
